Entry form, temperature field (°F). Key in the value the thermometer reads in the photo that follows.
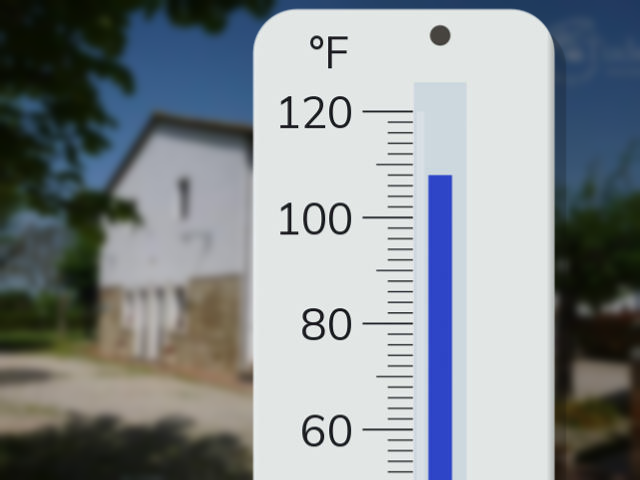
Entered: 108 °F
